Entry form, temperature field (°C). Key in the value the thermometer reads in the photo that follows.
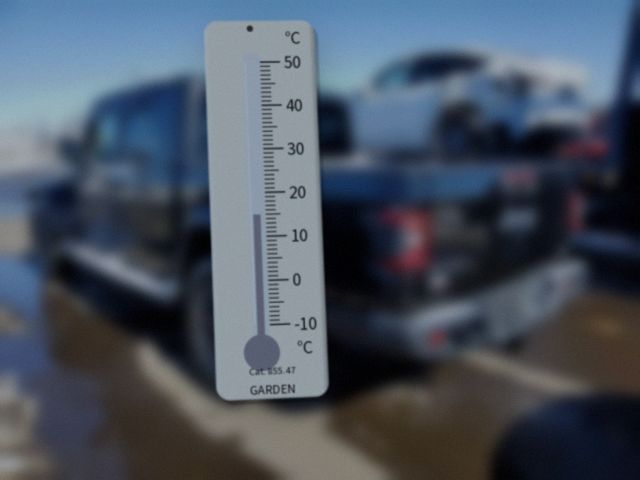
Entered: 15 °C
